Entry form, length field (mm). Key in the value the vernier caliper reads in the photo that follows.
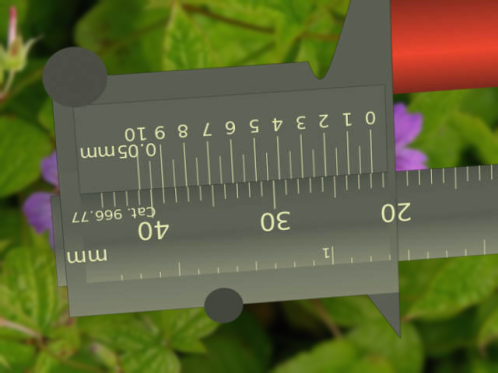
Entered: 21.9 mm
